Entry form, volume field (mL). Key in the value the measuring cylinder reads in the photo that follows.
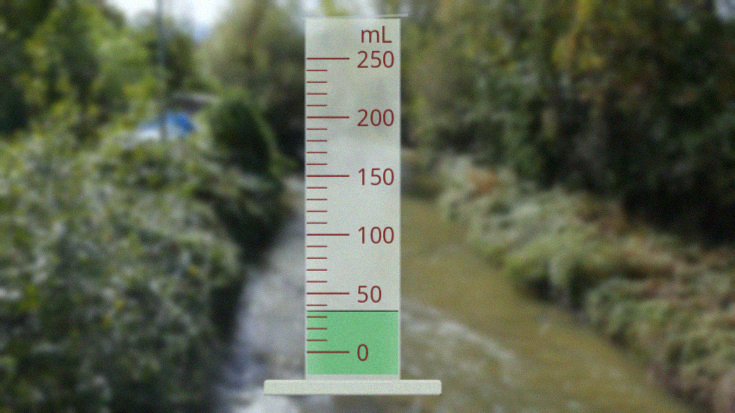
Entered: 35 mL
